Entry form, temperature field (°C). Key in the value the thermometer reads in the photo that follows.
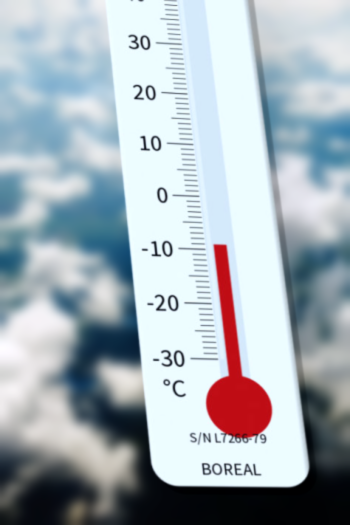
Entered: -9 °C
